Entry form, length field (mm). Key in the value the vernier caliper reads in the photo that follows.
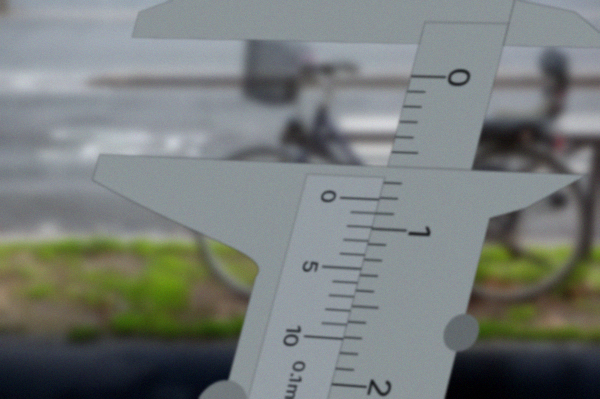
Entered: 8.1 mm
